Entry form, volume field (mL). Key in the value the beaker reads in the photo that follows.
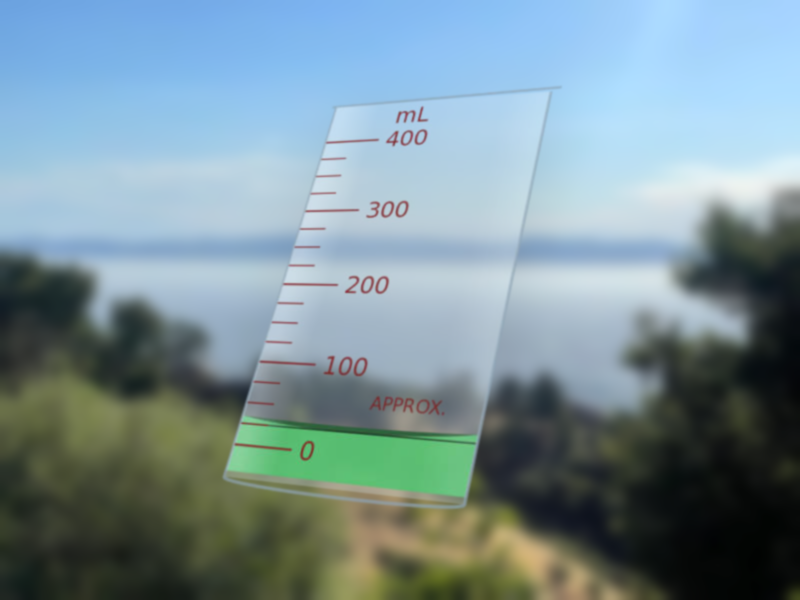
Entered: 25 mL
